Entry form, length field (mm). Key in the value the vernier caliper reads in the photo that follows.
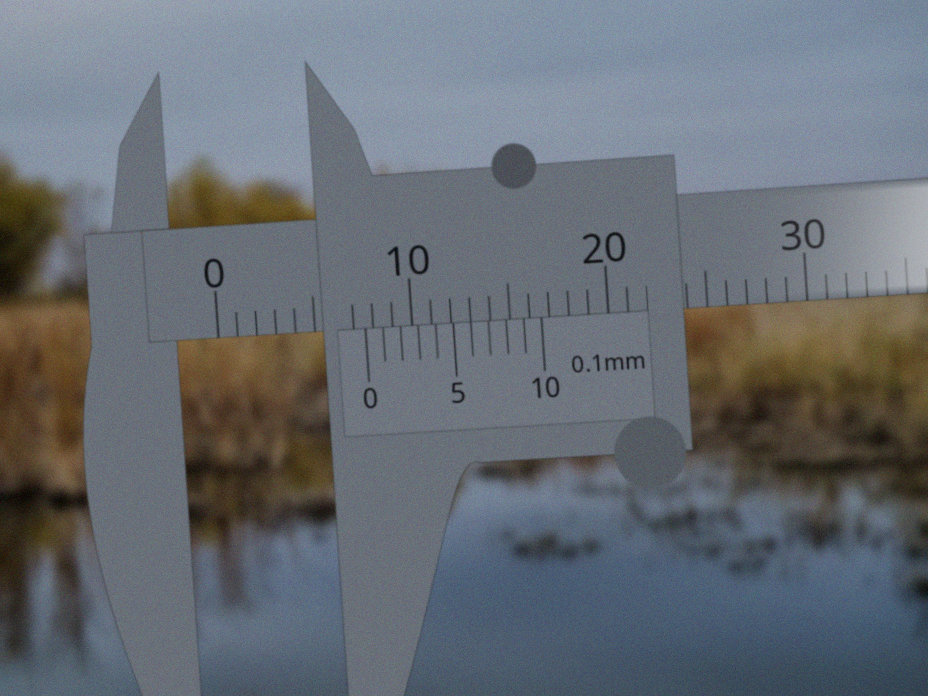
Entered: 7.6 mm
